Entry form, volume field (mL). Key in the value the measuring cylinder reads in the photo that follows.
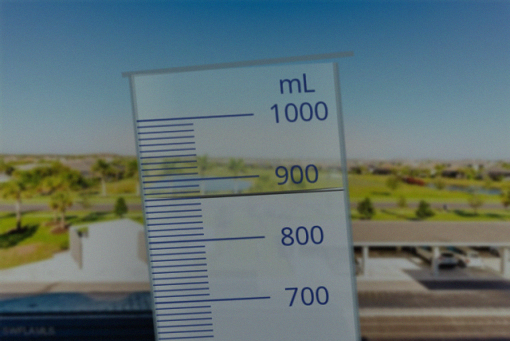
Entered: 870 mL
